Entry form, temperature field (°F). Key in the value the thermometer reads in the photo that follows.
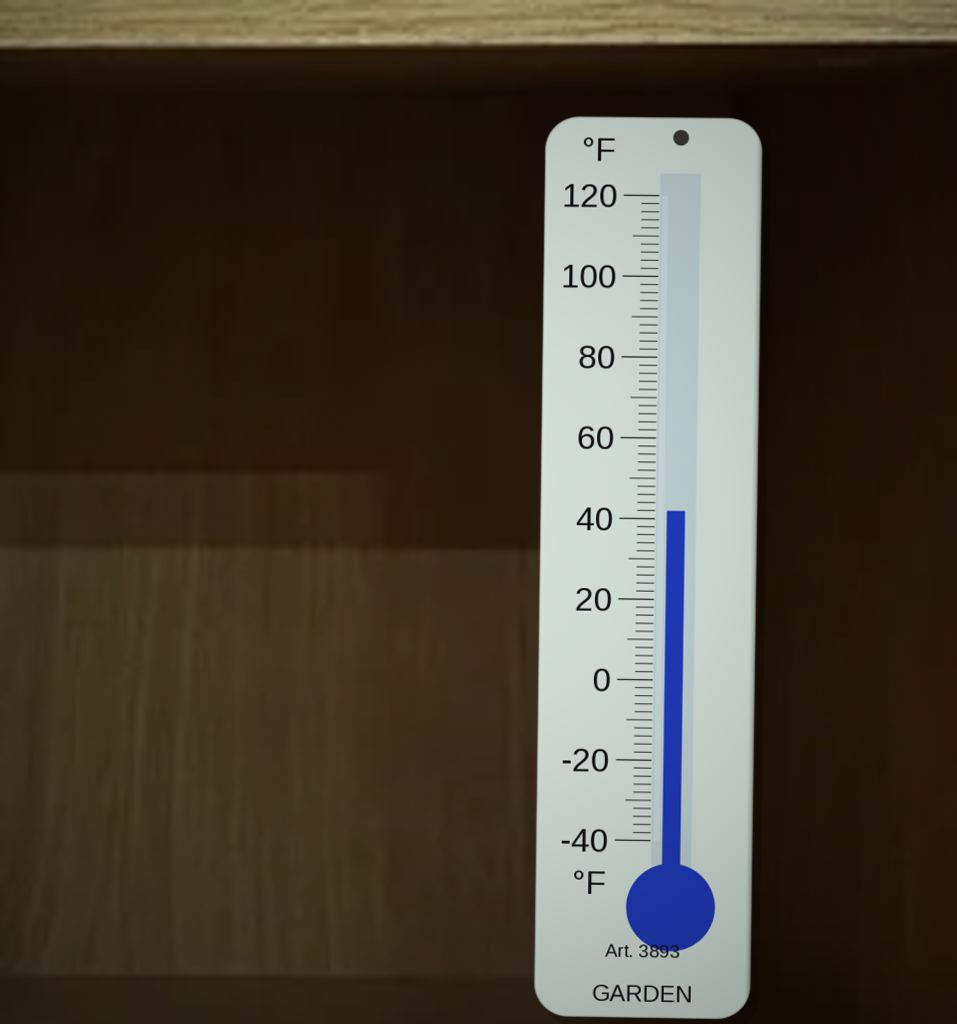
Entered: 42 °F
